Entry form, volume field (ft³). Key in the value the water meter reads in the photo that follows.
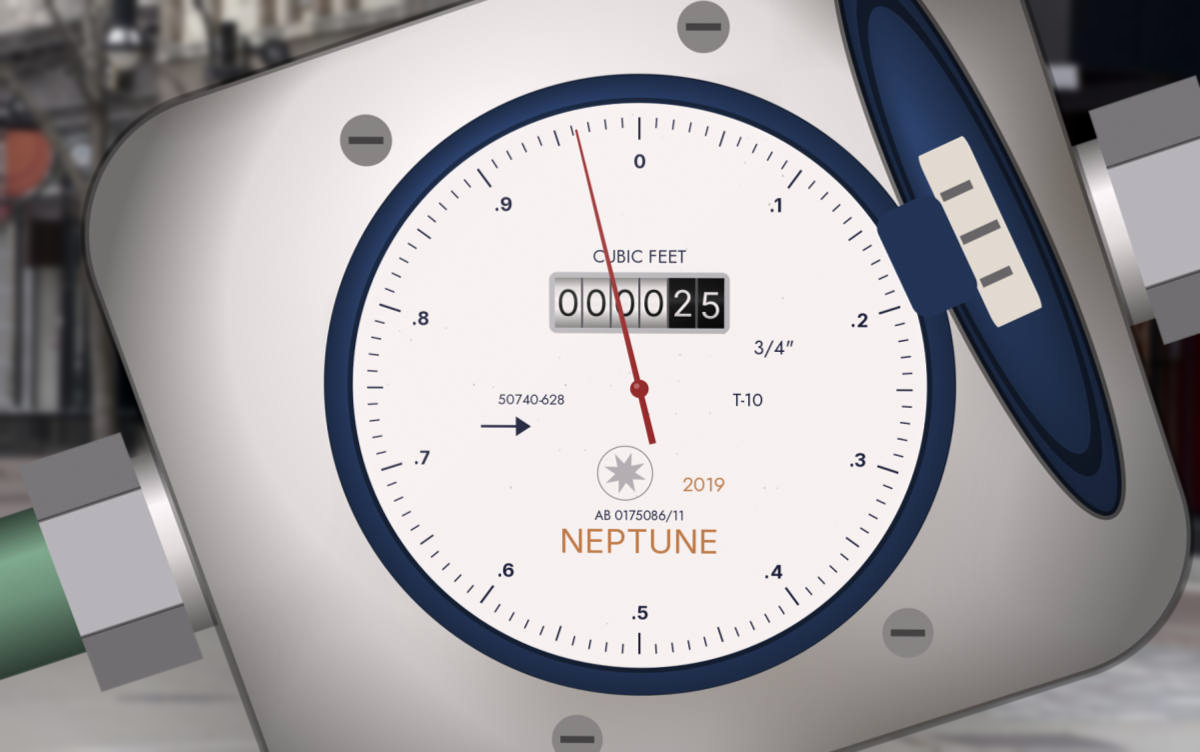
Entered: 24.96 ft³
